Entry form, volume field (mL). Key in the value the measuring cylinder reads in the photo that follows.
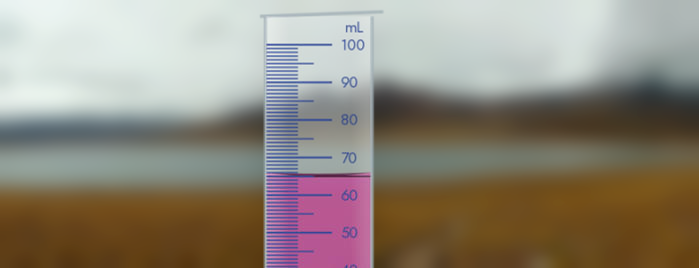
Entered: 65 mL
